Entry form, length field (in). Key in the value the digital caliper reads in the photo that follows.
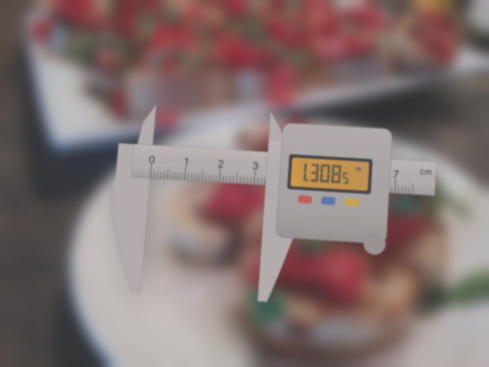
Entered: 1.3085 in
